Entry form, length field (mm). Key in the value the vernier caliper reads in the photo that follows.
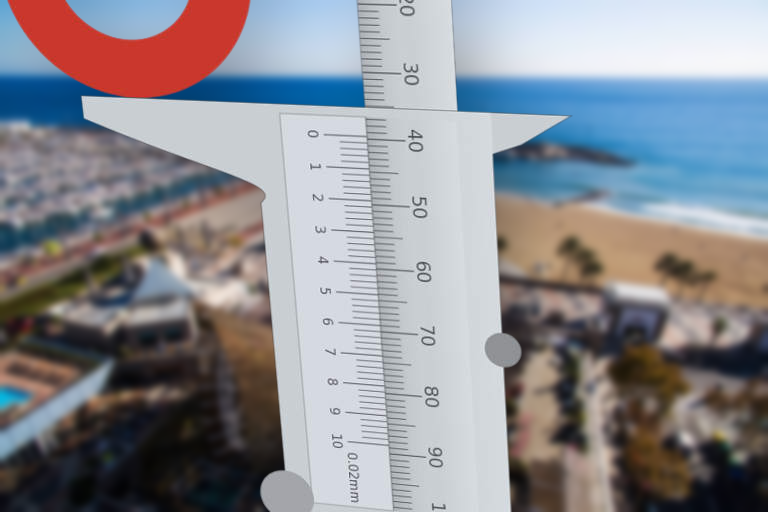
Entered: 39.6 mm
